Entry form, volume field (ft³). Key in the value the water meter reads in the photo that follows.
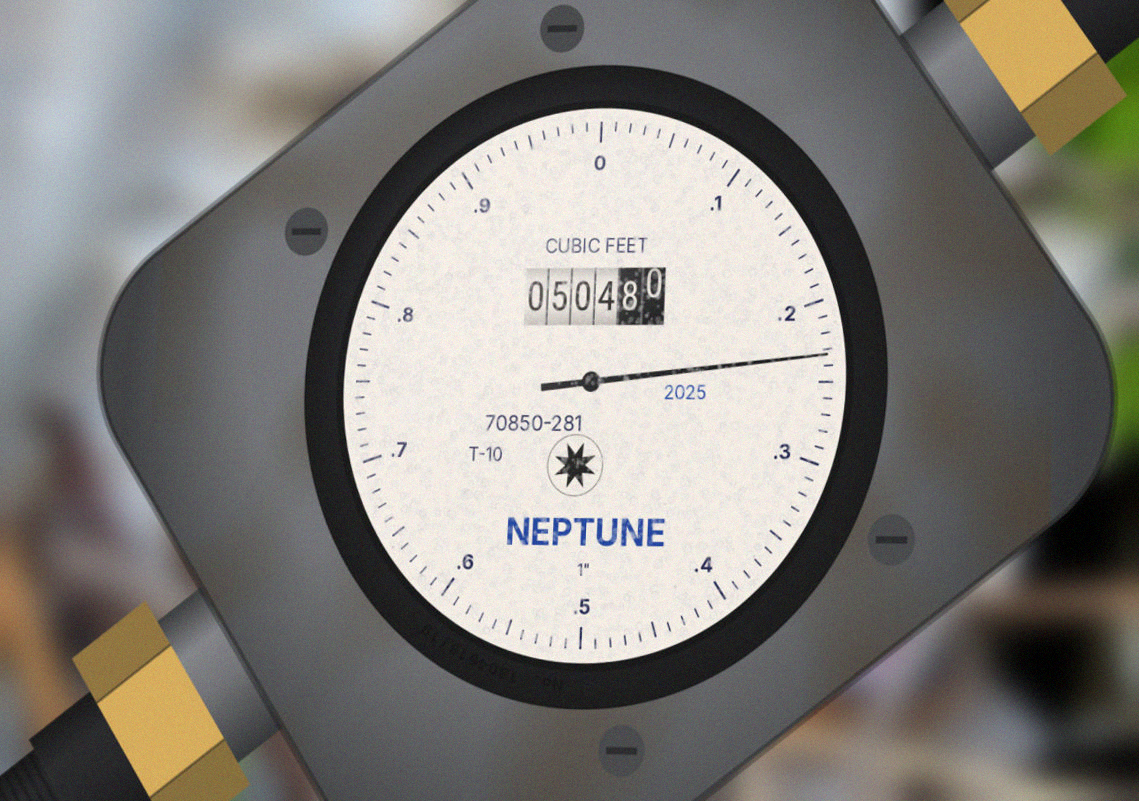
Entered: 50480.23 ft³
